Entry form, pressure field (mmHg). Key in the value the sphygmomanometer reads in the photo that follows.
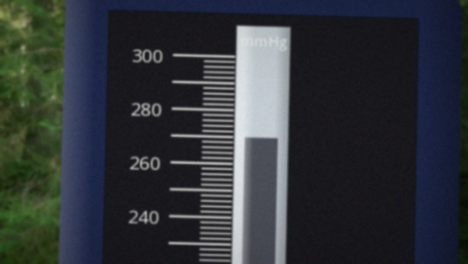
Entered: 270 mmHg
